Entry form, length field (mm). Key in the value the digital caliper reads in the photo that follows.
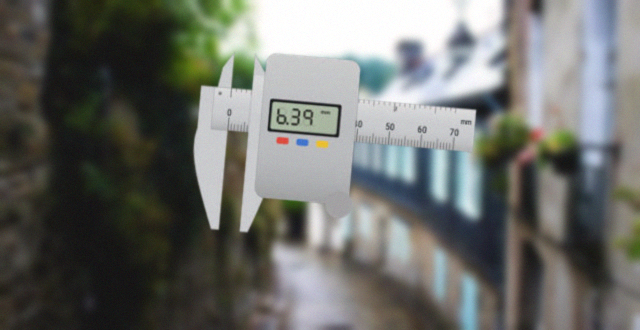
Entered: 6.39 mm
